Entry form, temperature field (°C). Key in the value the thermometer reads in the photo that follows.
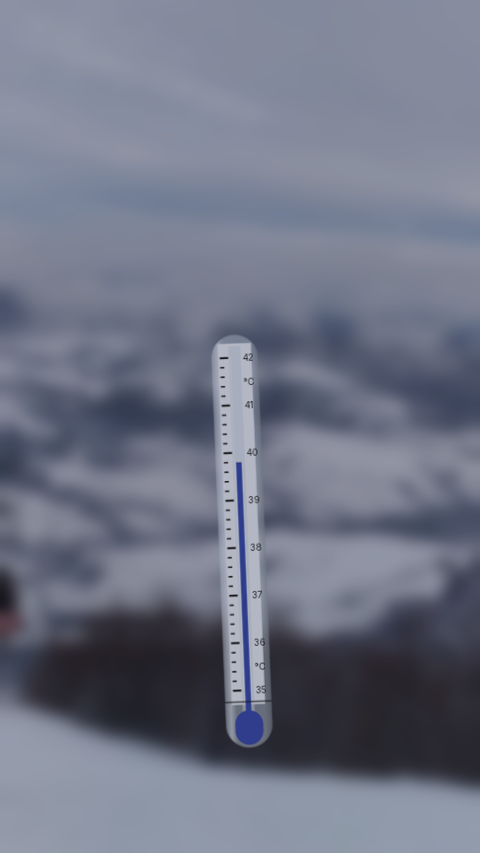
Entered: 39.8 °C
